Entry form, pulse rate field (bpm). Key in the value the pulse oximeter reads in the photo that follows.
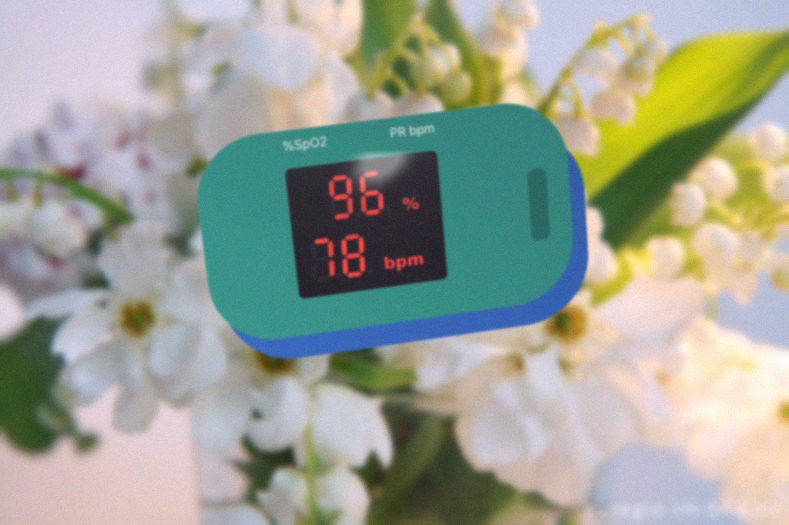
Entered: 78 bpm
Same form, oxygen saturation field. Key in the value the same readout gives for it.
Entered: 96 %
